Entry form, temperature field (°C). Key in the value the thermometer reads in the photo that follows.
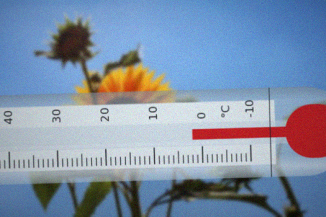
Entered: 2 °C
